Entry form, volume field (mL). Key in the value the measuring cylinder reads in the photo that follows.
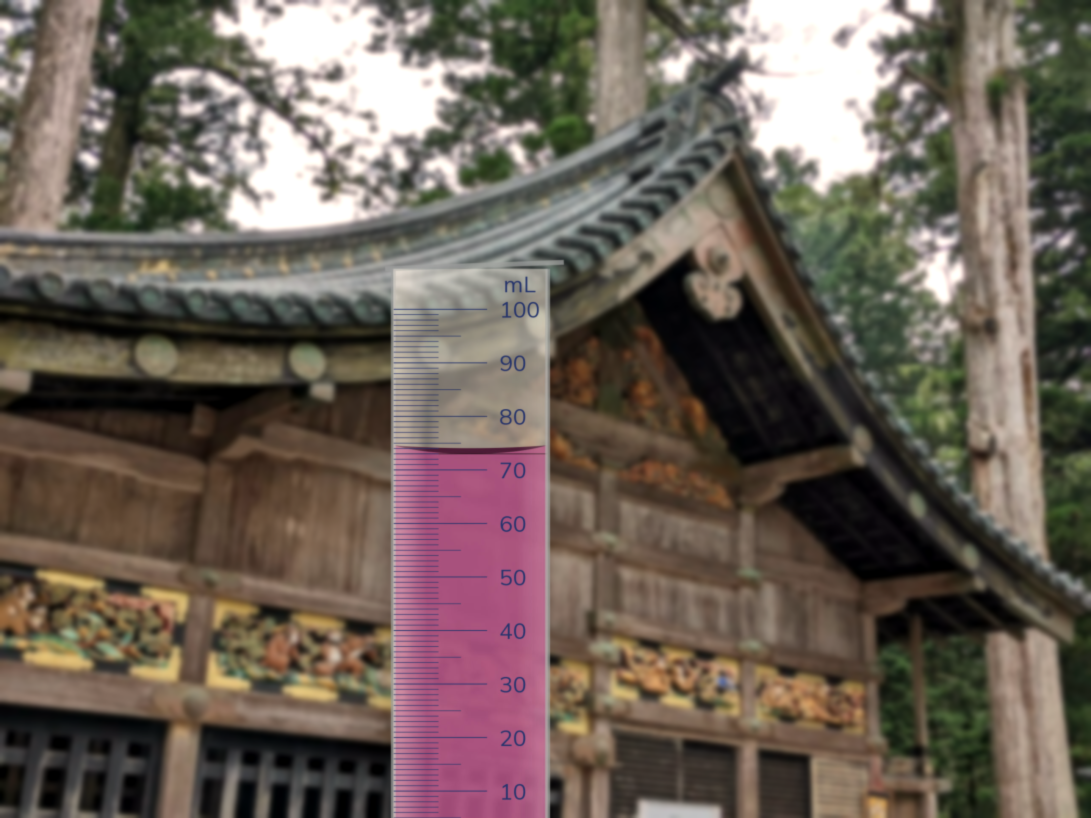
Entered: 73 mL
